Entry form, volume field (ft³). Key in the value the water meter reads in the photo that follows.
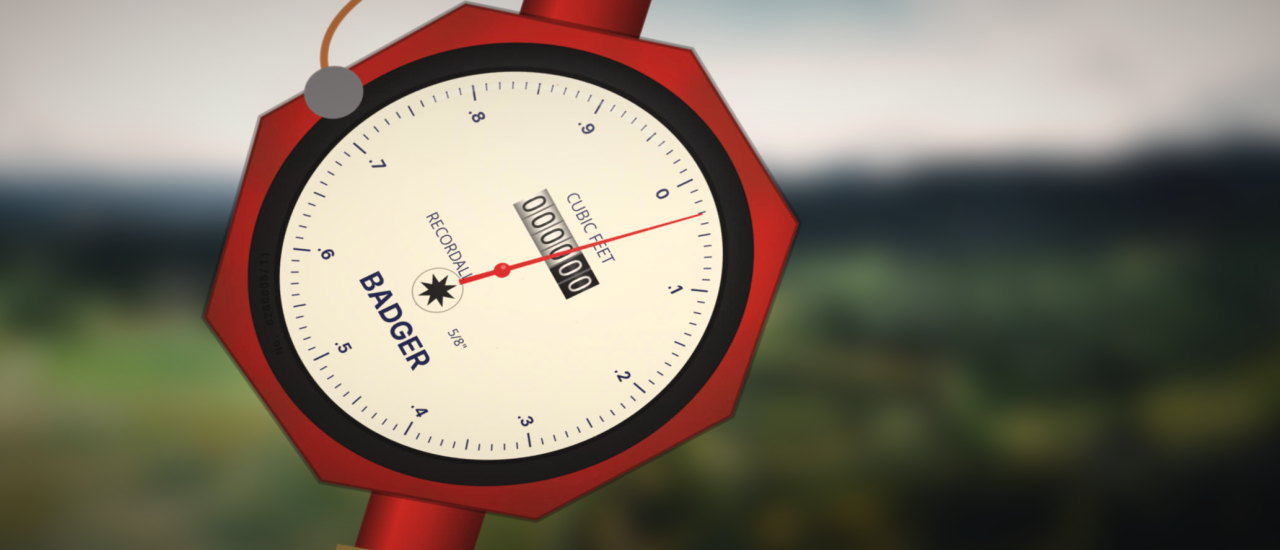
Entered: 0.03 ft³
